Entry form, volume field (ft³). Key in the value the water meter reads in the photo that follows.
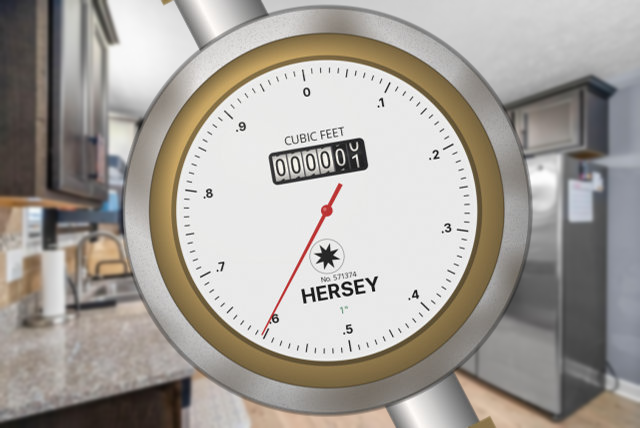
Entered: 0.60 ft³
